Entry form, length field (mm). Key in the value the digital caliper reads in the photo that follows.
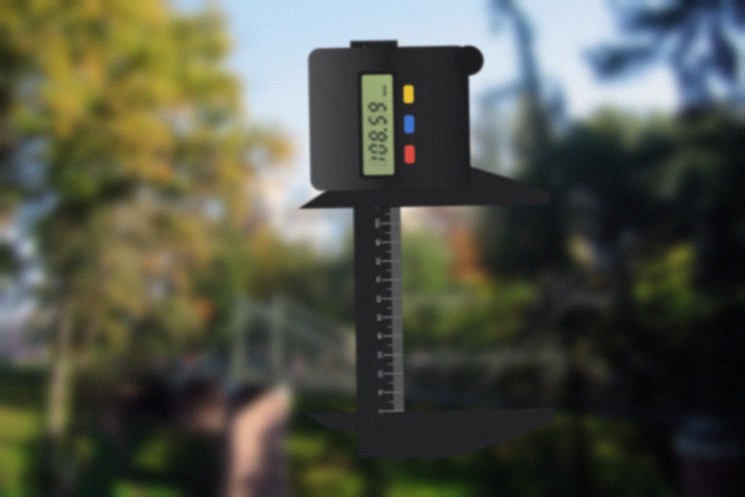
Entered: 108.59 mm
